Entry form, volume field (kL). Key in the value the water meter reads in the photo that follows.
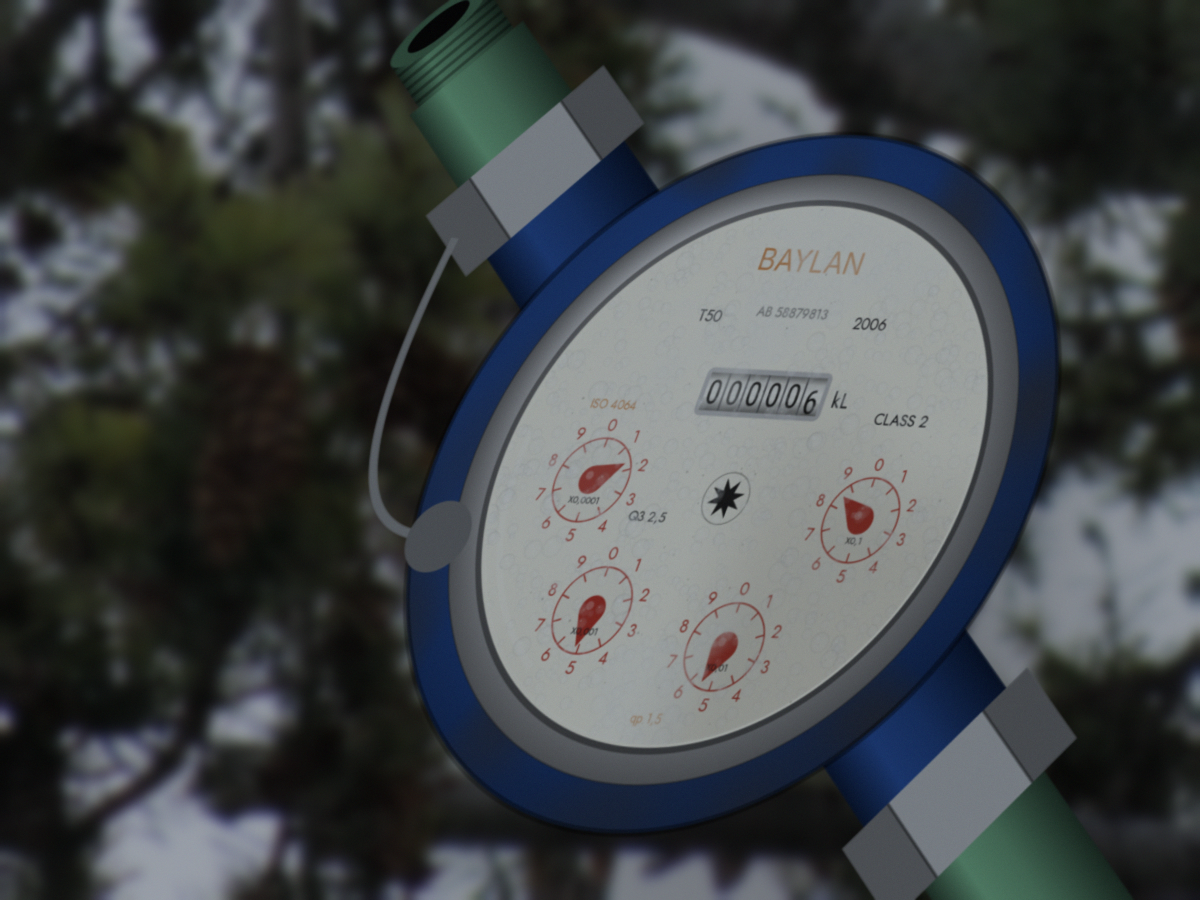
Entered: 5.8551 kL
